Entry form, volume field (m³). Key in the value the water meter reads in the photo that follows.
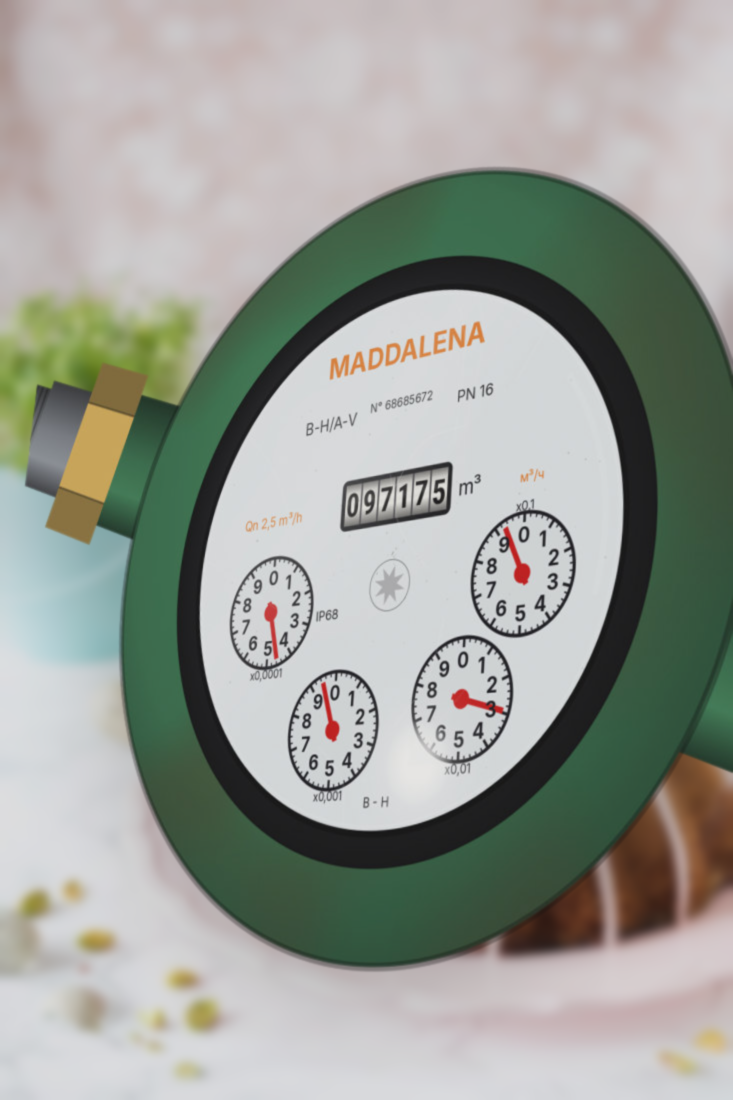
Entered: 97174.9294 m³
